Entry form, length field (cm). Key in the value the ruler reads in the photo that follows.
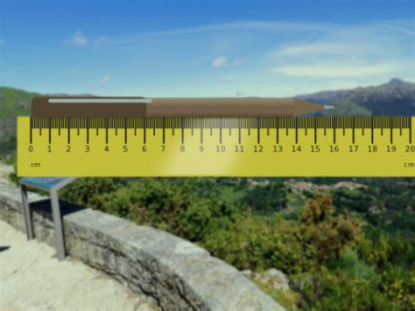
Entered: 16 cm
